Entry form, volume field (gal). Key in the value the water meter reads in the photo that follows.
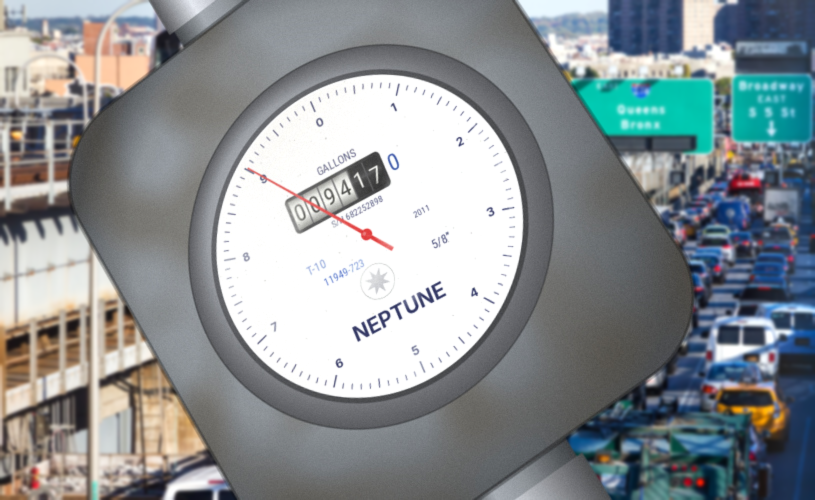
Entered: 94169.0 gal
